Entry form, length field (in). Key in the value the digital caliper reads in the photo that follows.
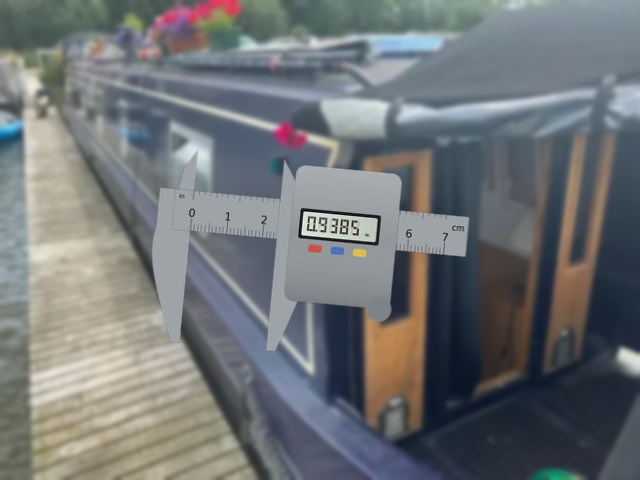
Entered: 0.9385 in
